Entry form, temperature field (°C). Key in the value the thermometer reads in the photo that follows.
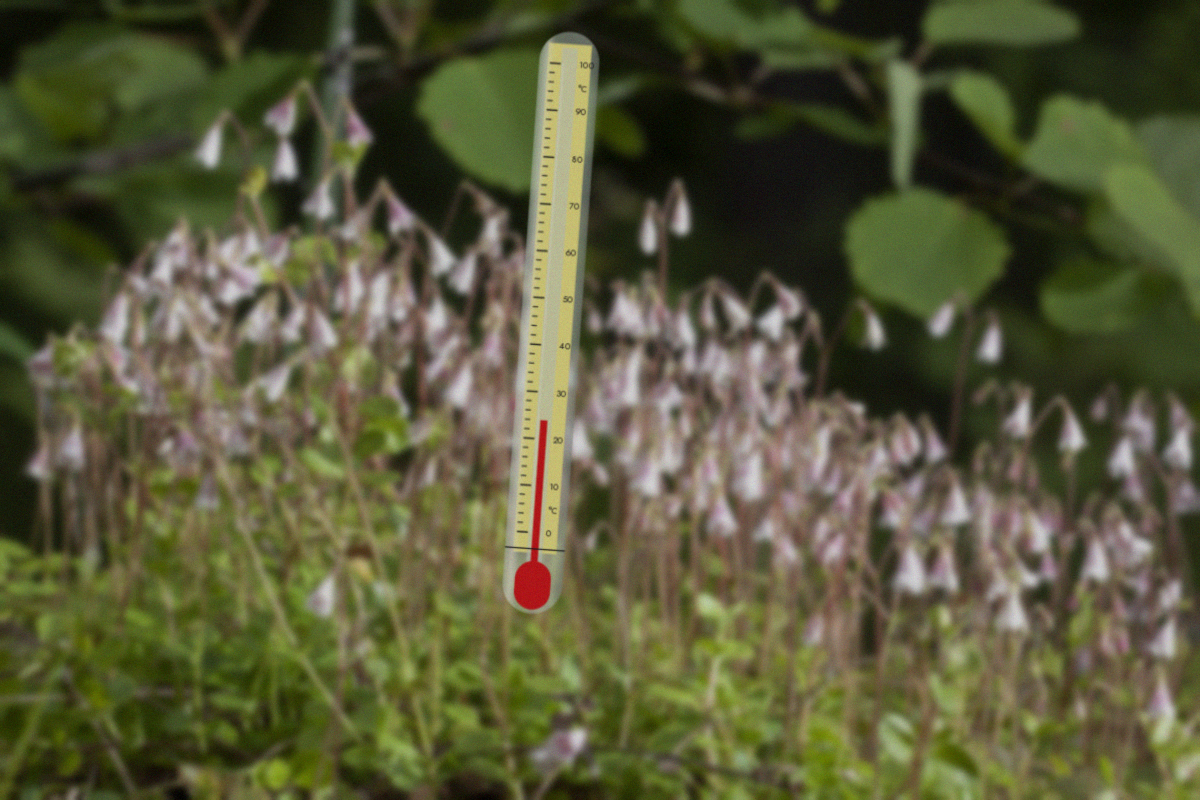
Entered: 24 °C
